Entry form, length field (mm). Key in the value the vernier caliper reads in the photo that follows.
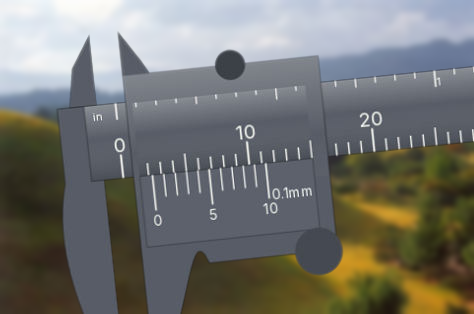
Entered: 2.3 mm
